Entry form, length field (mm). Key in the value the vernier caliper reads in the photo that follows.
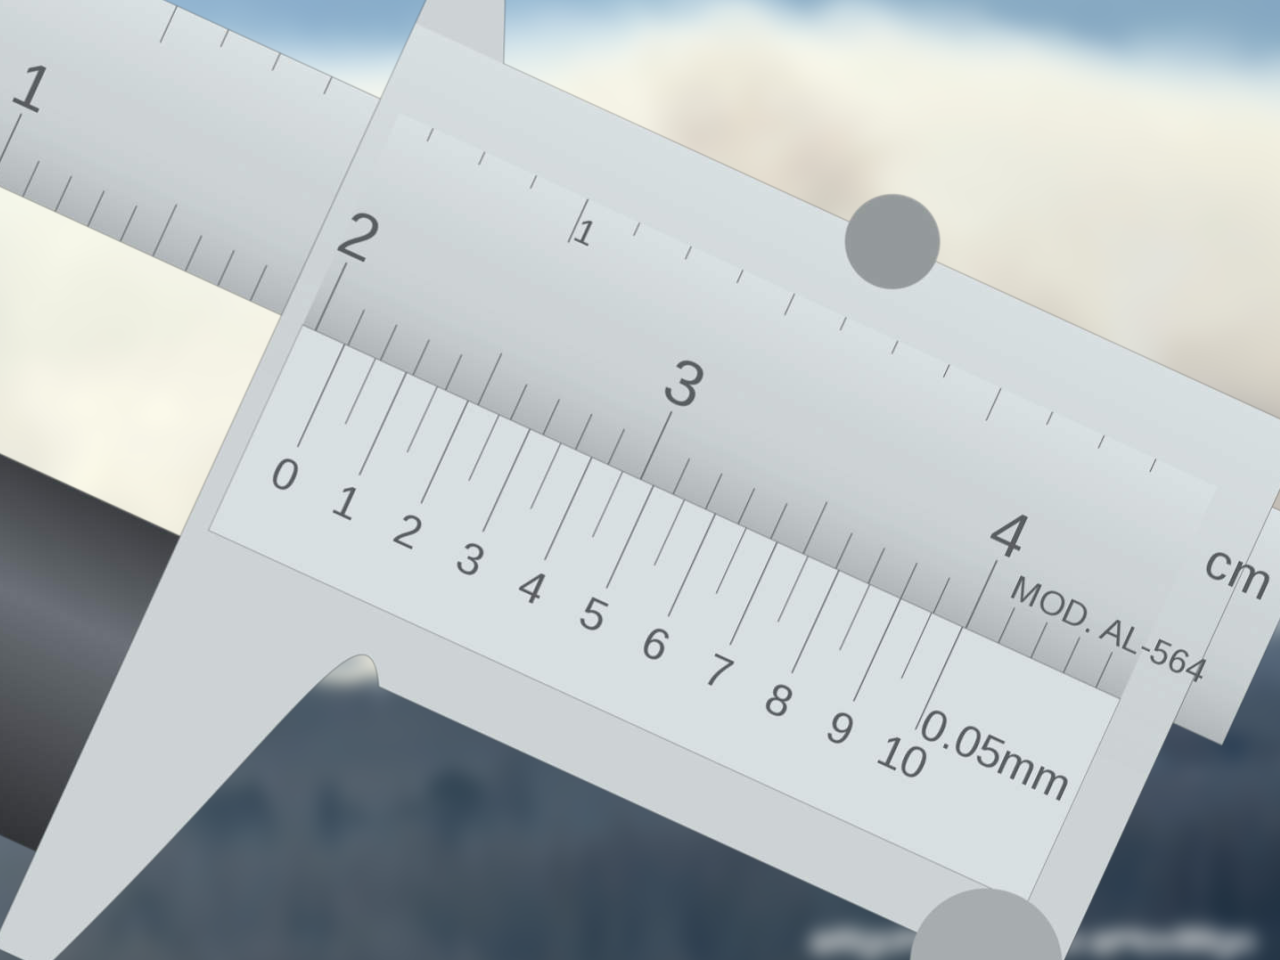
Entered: 20.90 mm
